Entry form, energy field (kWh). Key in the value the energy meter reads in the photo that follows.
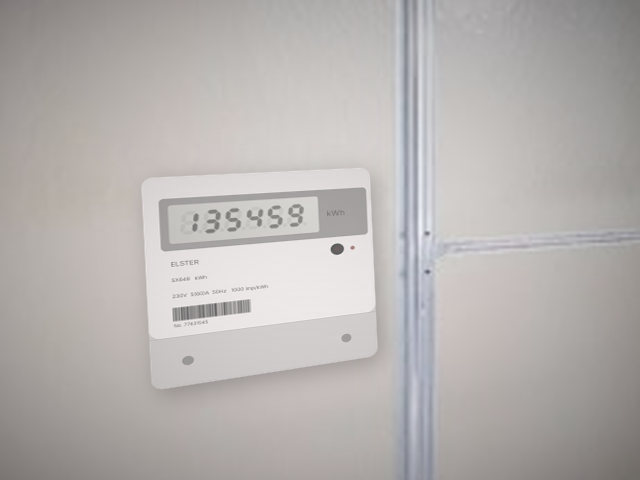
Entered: 135459 kWh
